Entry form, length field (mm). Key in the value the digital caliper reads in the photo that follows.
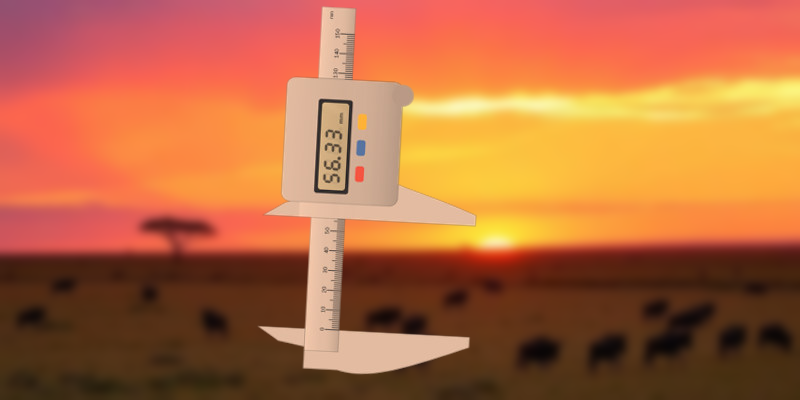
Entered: 56.33 mm
